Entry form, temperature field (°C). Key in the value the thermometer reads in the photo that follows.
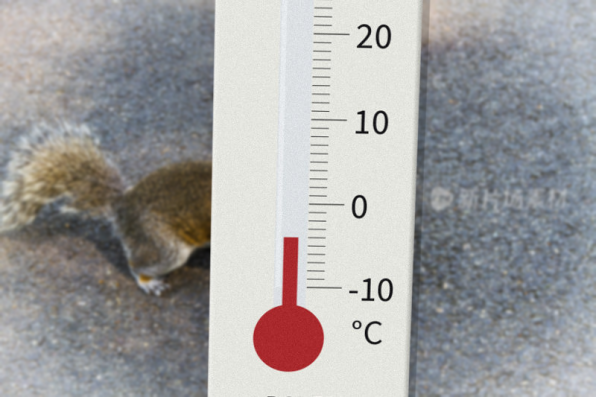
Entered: -4 °C
